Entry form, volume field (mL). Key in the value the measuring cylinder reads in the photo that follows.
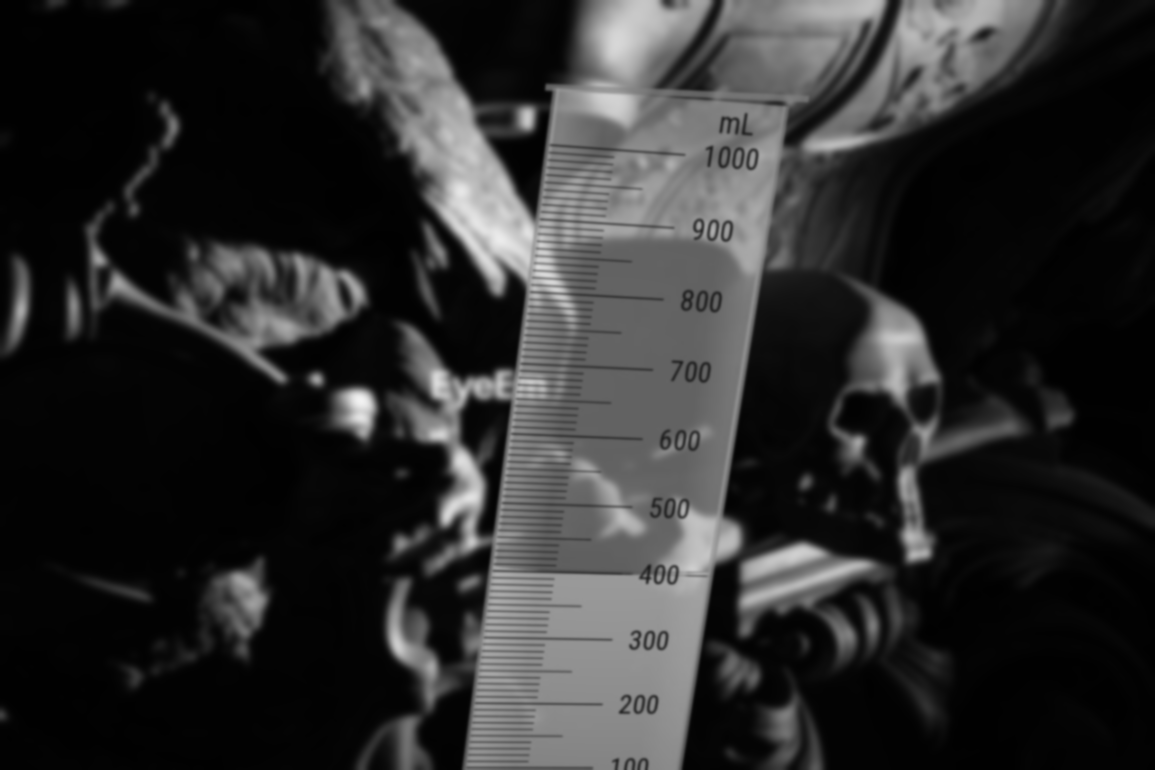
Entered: 400 mL
